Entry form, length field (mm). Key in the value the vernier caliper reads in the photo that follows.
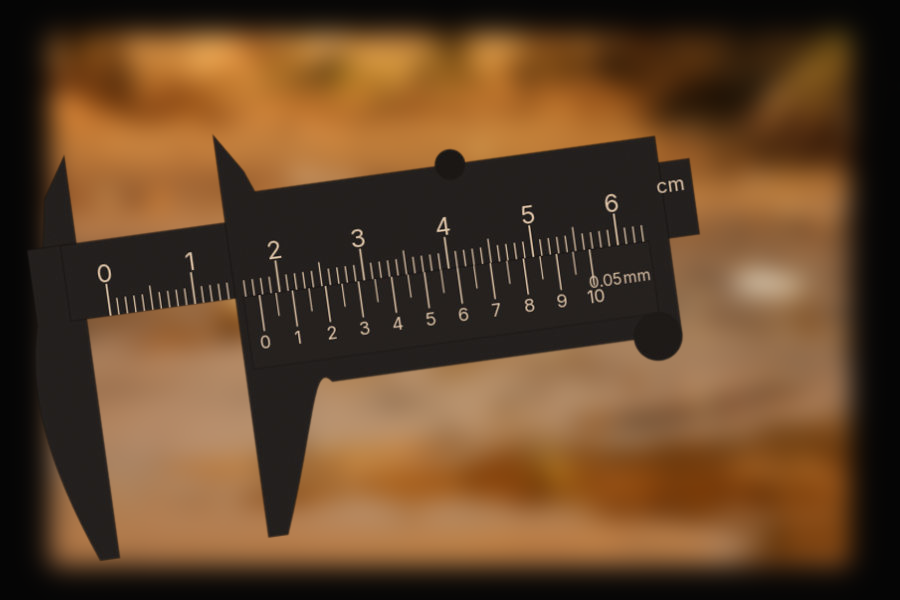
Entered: 17.6 mm
